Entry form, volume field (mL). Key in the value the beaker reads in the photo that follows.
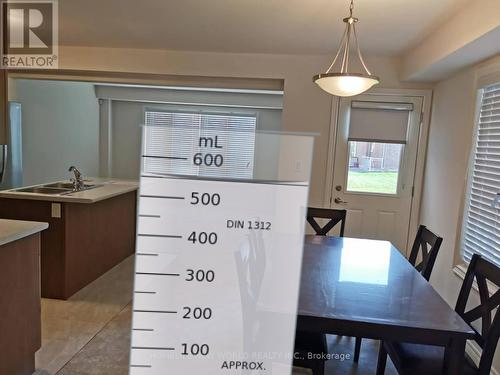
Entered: 550 mL
